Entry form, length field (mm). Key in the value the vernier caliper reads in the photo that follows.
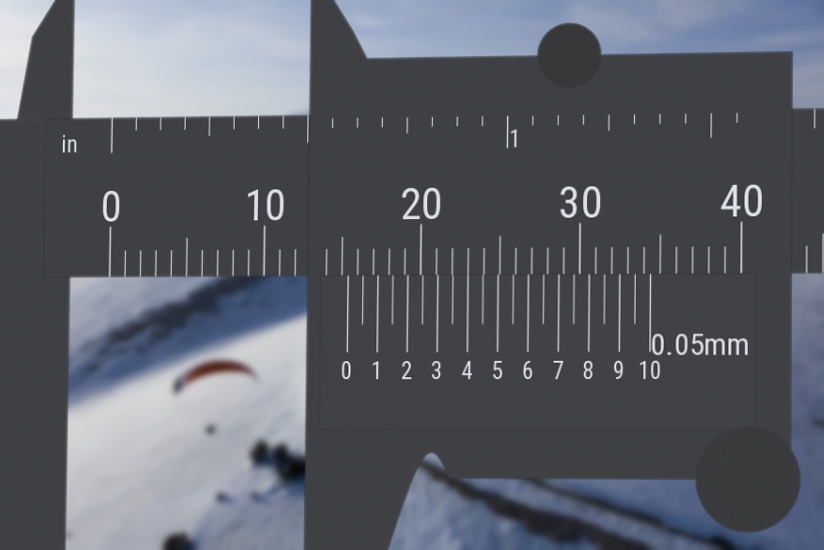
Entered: 15.4 mm
